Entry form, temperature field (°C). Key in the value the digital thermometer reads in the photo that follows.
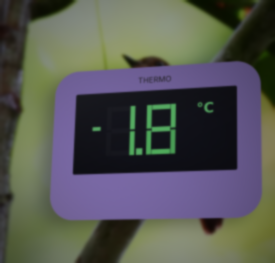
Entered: -1.8 °C
